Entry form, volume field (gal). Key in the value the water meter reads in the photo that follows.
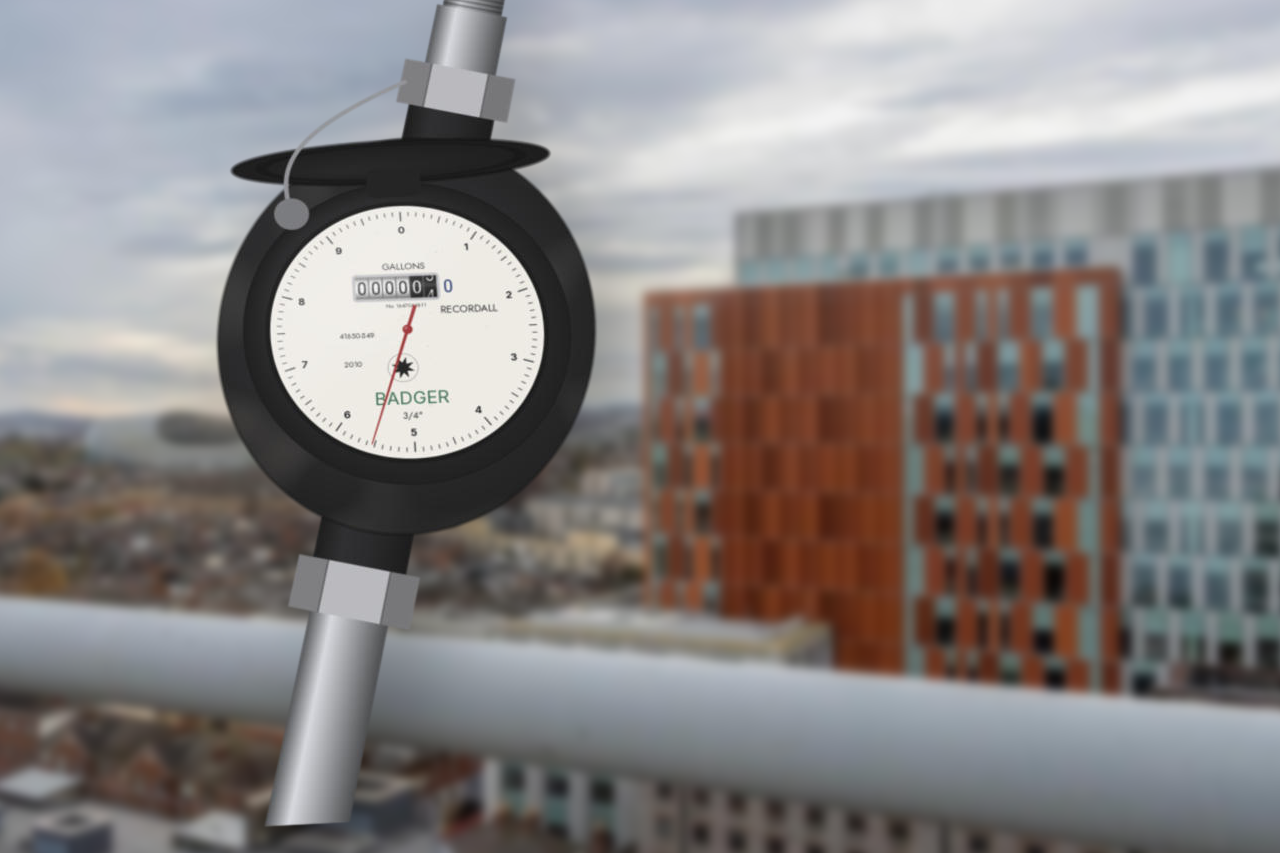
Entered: 35.5 gal
